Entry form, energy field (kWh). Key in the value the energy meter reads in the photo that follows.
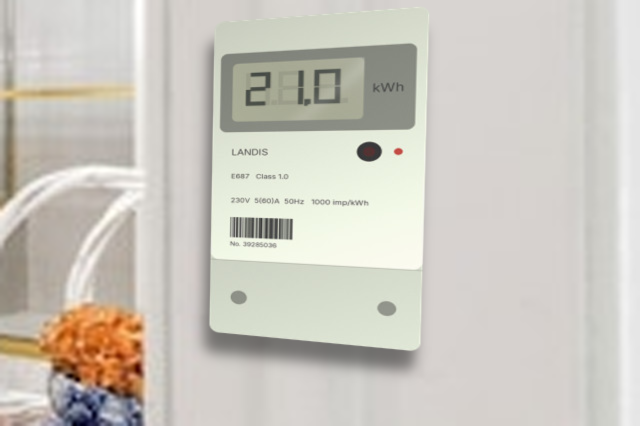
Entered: 21.0 kWh
